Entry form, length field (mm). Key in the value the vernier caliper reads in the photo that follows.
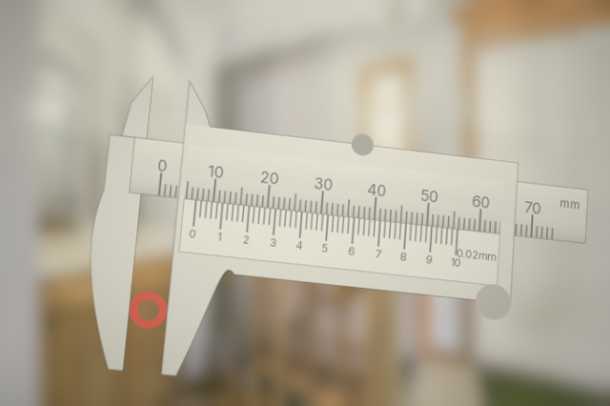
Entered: 6.8 mm
